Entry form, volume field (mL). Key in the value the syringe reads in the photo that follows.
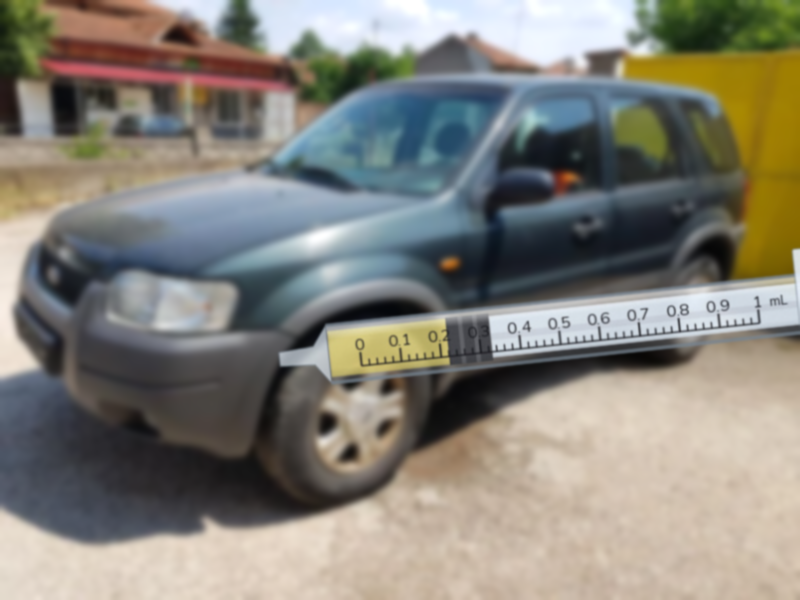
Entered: 0.22 mL
